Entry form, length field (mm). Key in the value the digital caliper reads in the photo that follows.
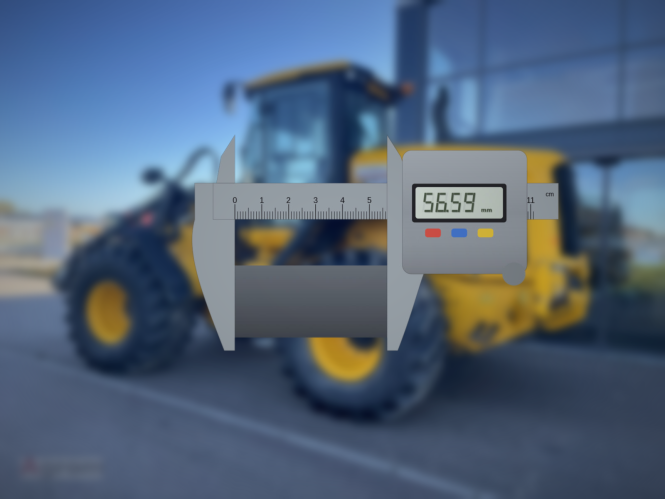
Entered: 56.59 mm
